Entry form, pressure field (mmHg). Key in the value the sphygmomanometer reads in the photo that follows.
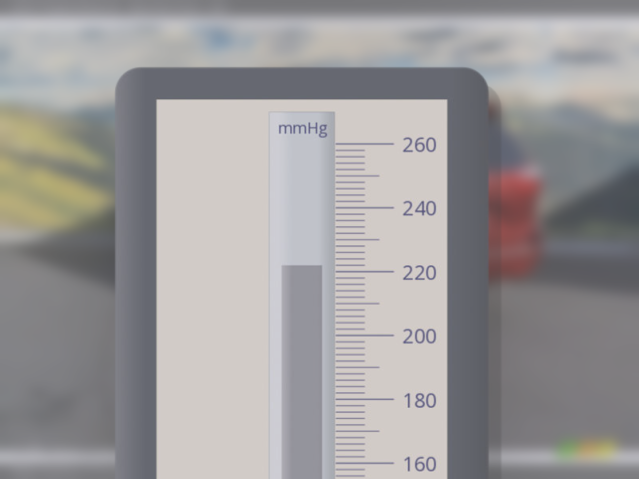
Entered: 222 mmHg
